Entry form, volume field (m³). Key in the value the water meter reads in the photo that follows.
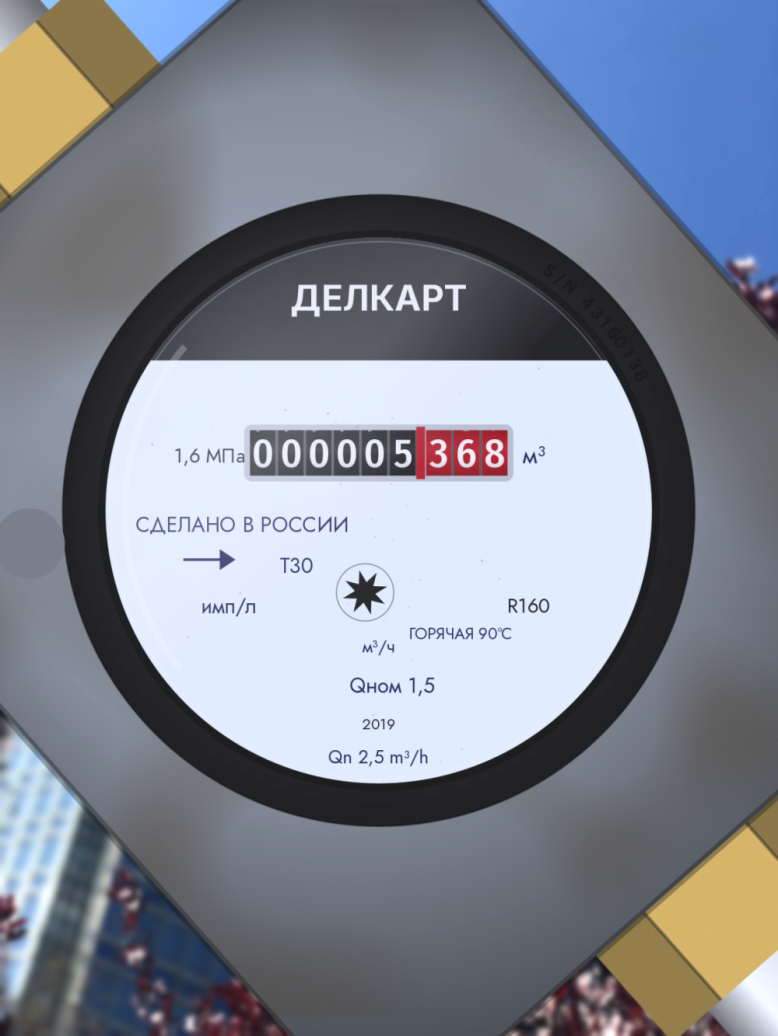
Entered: 5.368 m³
